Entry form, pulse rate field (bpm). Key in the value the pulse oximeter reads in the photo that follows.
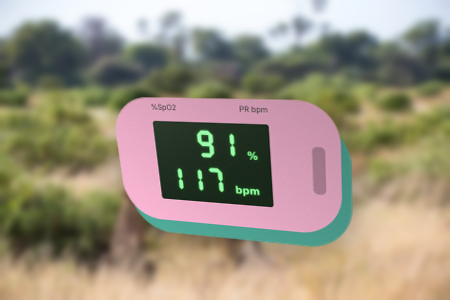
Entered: 117 bpm
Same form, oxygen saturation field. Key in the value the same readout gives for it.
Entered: 91 %
